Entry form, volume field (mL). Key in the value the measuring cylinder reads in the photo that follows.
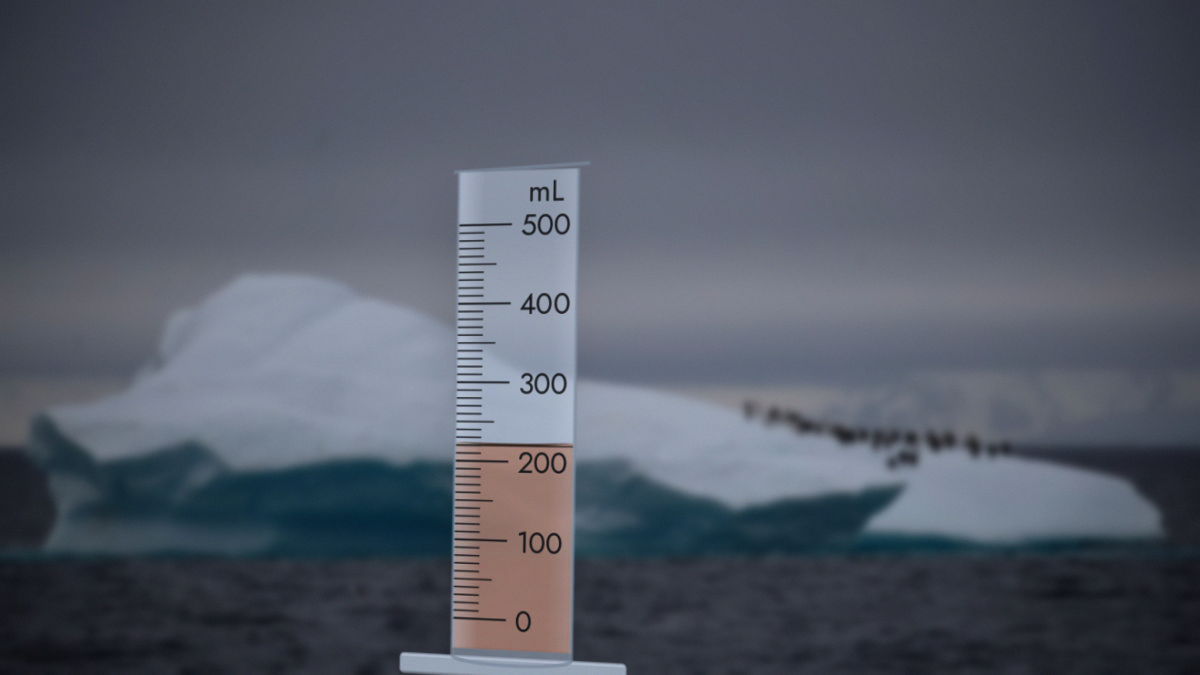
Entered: 220 mL
